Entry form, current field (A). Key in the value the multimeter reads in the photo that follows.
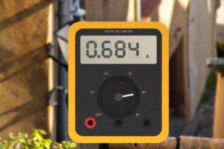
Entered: 0.684 A
